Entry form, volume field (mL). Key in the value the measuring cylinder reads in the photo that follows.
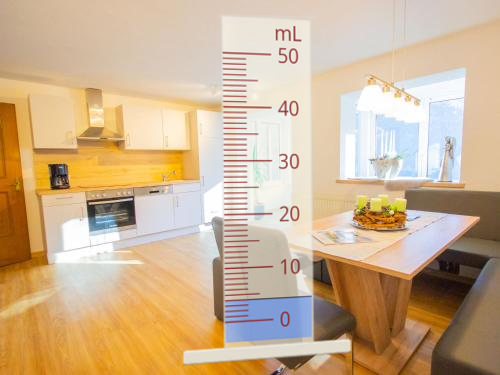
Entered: 4 mL
